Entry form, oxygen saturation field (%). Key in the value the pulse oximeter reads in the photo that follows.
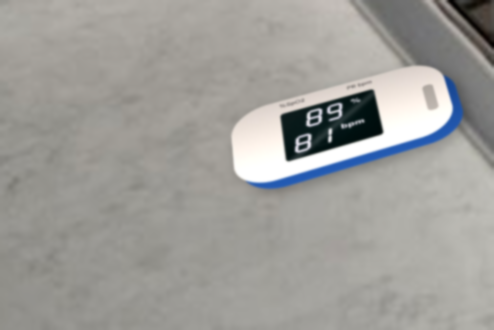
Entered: 89 %
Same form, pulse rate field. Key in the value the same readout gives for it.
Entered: 81 bpm
